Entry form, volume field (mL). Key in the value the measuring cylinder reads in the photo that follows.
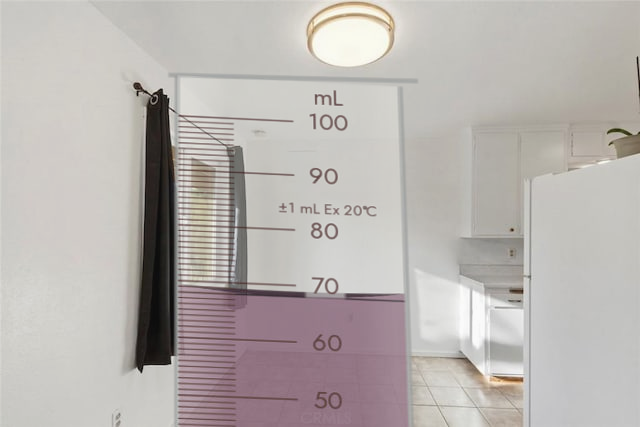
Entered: 68 mL
